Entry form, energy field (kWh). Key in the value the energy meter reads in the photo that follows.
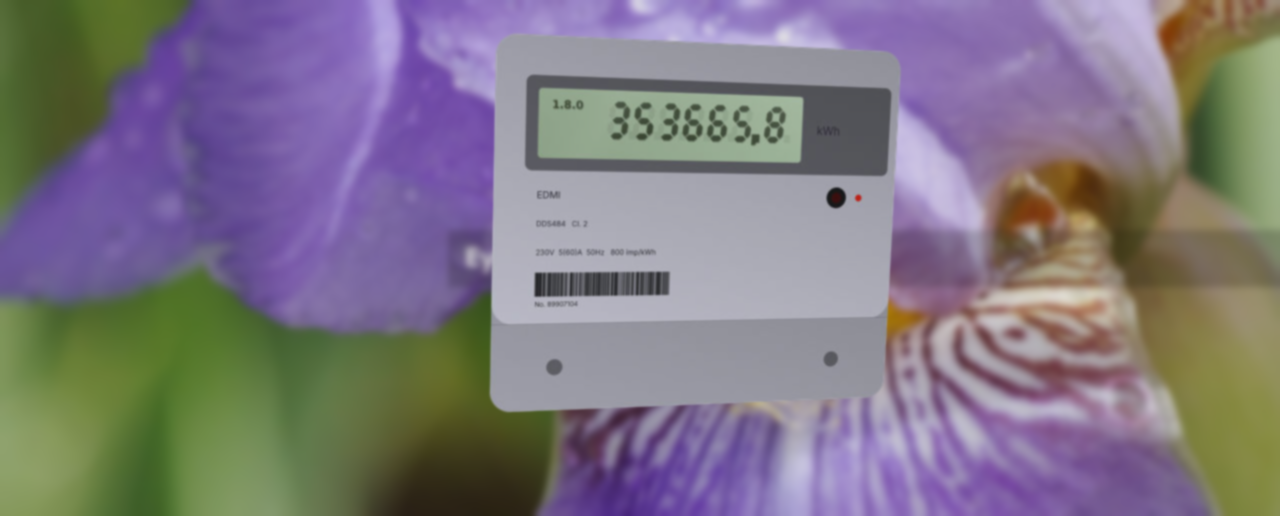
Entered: 353665.8 kWh
